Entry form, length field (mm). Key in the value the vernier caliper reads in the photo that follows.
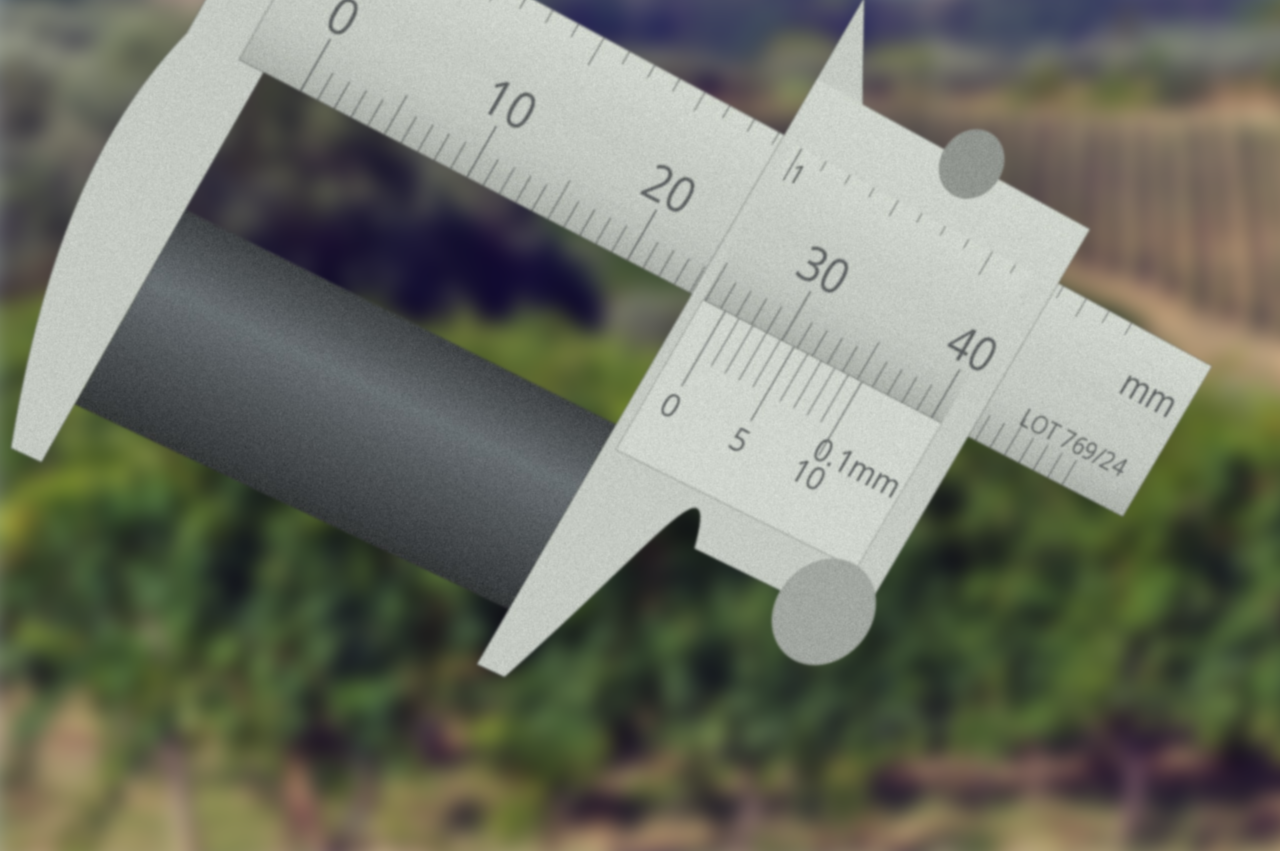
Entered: 26.3 mm
